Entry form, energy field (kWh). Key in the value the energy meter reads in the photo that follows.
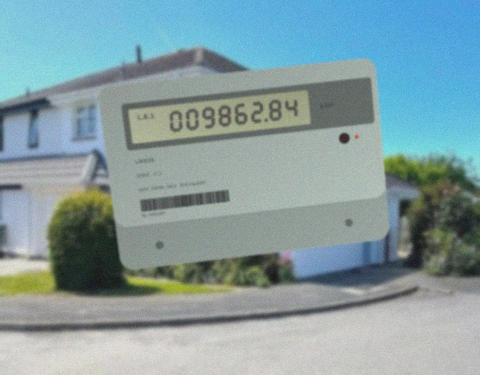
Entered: 9862.84 kWh
